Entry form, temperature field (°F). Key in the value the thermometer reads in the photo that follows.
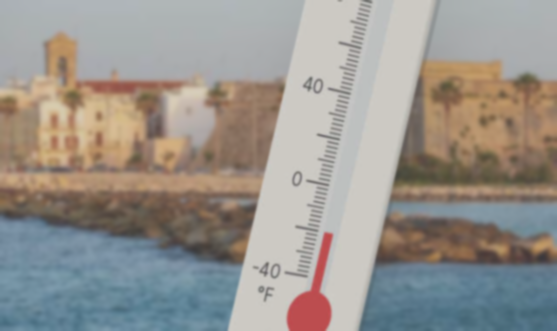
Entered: -20 °F
